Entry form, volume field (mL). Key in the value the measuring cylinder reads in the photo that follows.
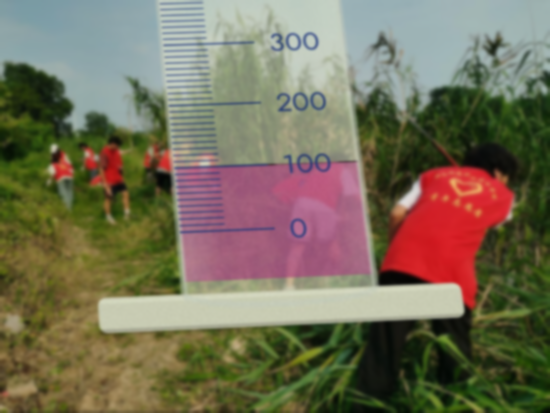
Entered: 100 mL
